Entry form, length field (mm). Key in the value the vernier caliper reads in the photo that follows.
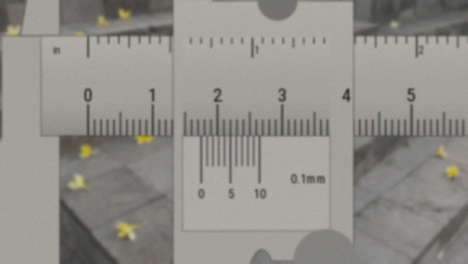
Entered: 17.5 mm
